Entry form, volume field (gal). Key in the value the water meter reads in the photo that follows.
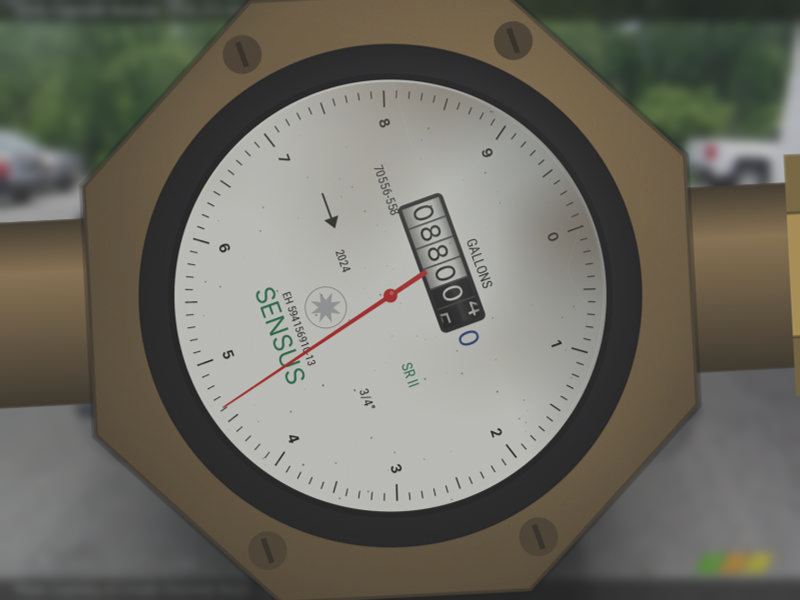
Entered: 880044.6 gal
